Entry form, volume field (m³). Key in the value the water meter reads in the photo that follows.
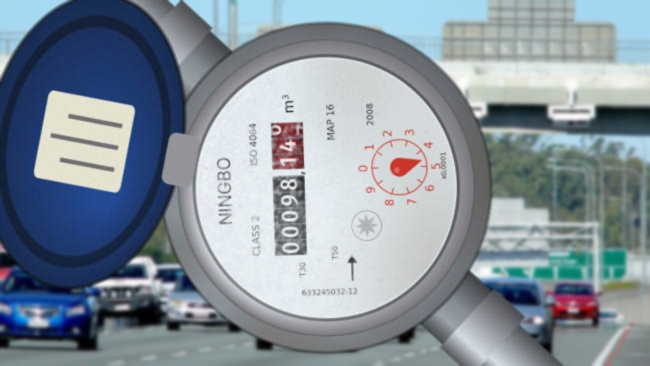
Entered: 98.1464 m³
